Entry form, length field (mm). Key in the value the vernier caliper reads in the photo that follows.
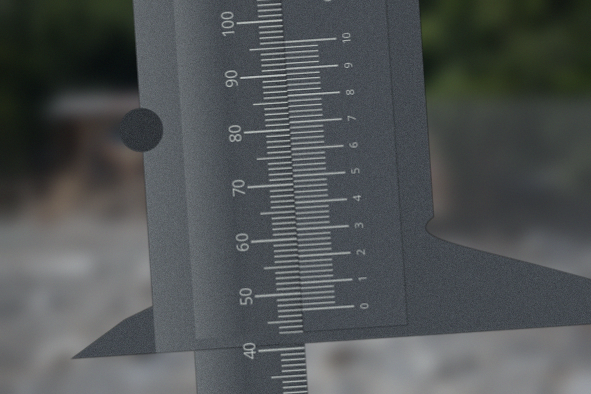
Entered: 47.0 mm
